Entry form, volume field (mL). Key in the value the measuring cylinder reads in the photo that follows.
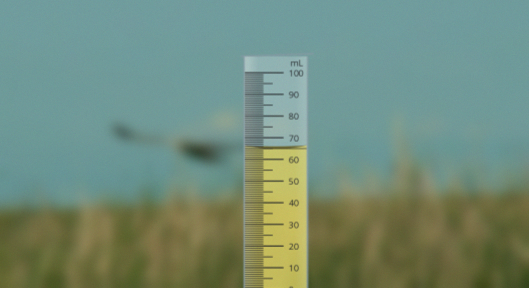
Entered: 65 mL
